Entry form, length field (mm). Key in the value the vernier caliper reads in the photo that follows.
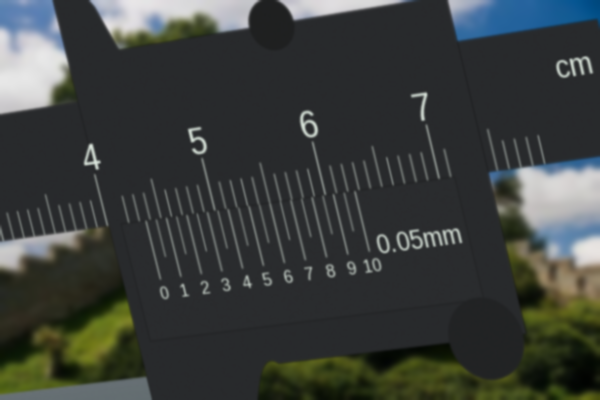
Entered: 43.6 mm
